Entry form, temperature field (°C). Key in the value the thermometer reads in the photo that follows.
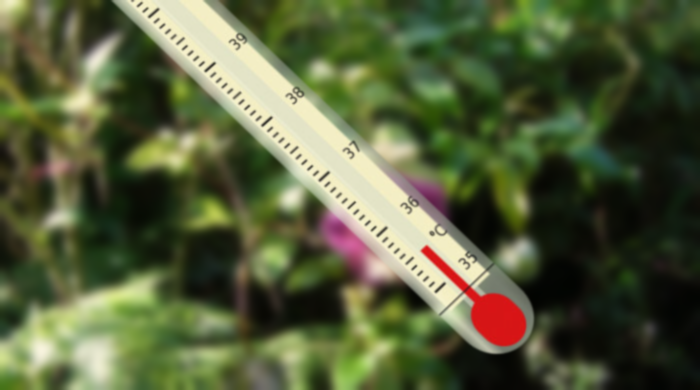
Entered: 35.5 °C
